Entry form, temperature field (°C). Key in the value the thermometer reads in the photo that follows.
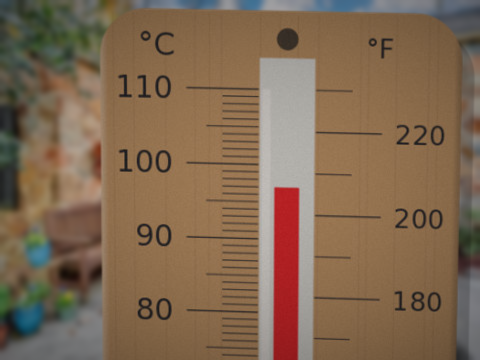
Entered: 97 °C
